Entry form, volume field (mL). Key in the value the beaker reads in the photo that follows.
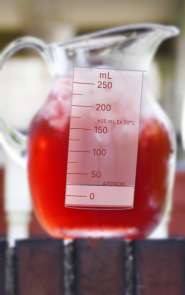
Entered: 25 mL
